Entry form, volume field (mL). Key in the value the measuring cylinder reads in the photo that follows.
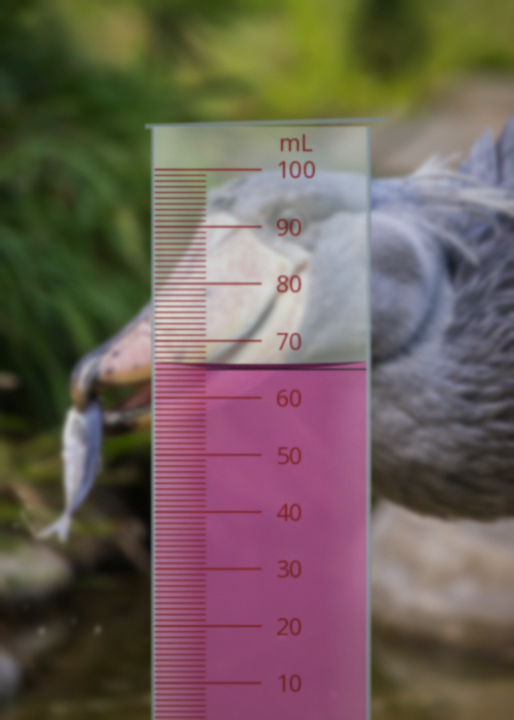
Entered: 65 mL
